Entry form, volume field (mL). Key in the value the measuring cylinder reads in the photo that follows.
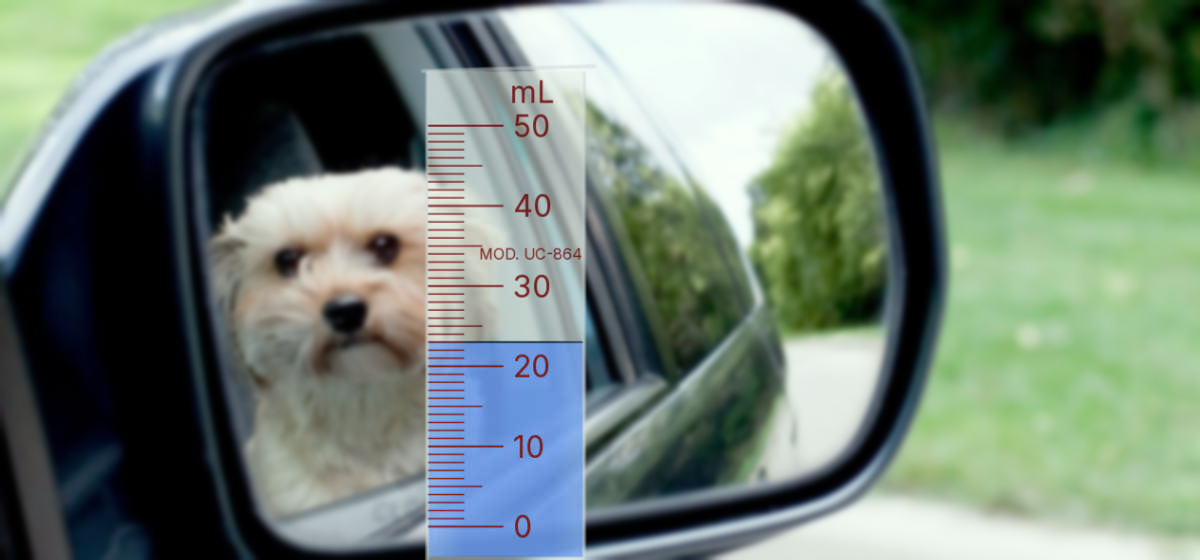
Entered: 23 mL
